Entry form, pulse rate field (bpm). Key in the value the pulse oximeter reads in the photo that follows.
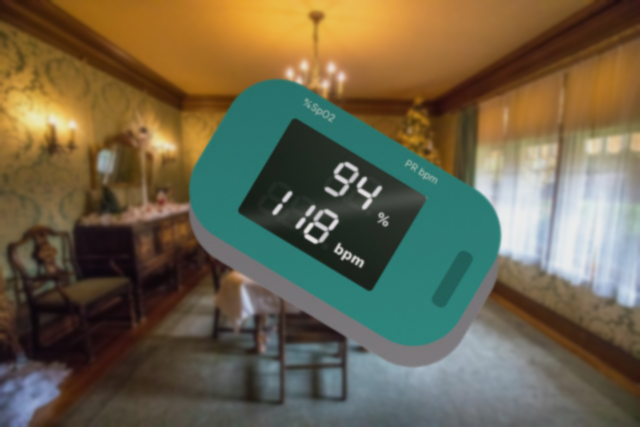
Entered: 118 bpm
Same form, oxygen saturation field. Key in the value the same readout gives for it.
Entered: 94 %
